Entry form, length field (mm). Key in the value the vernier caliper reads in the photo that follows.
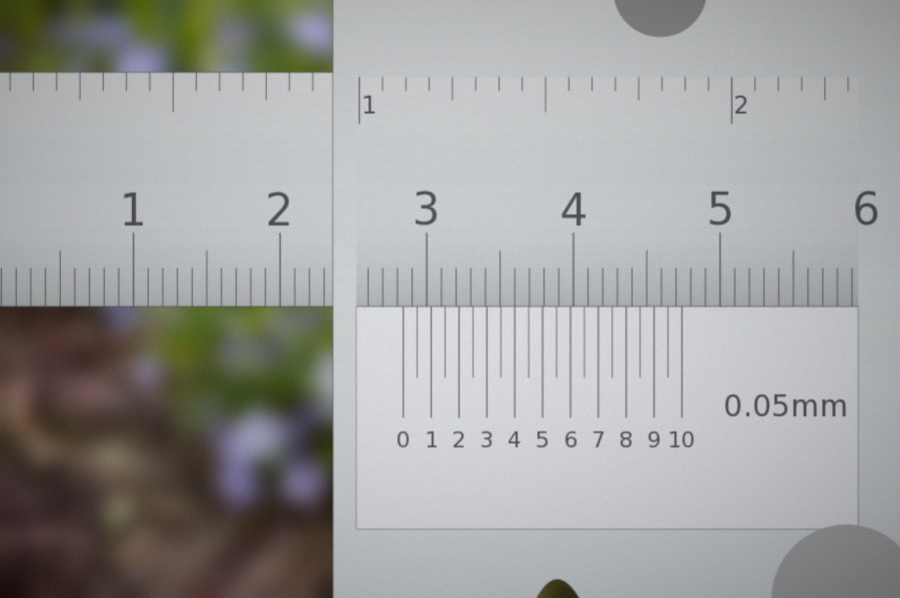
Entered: 28.4 mm
